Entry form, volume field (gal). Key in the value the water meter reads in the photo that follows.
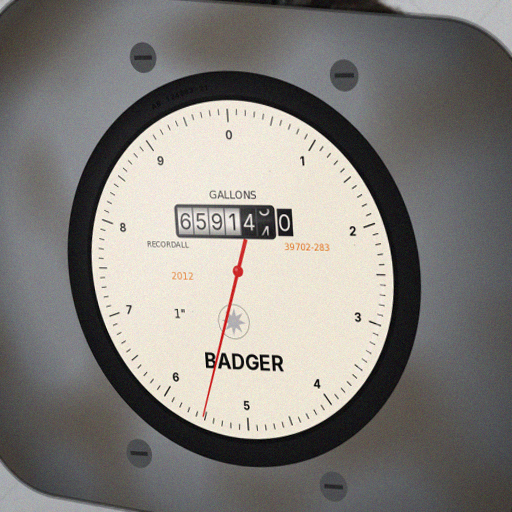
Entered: 6591435.5 gal
